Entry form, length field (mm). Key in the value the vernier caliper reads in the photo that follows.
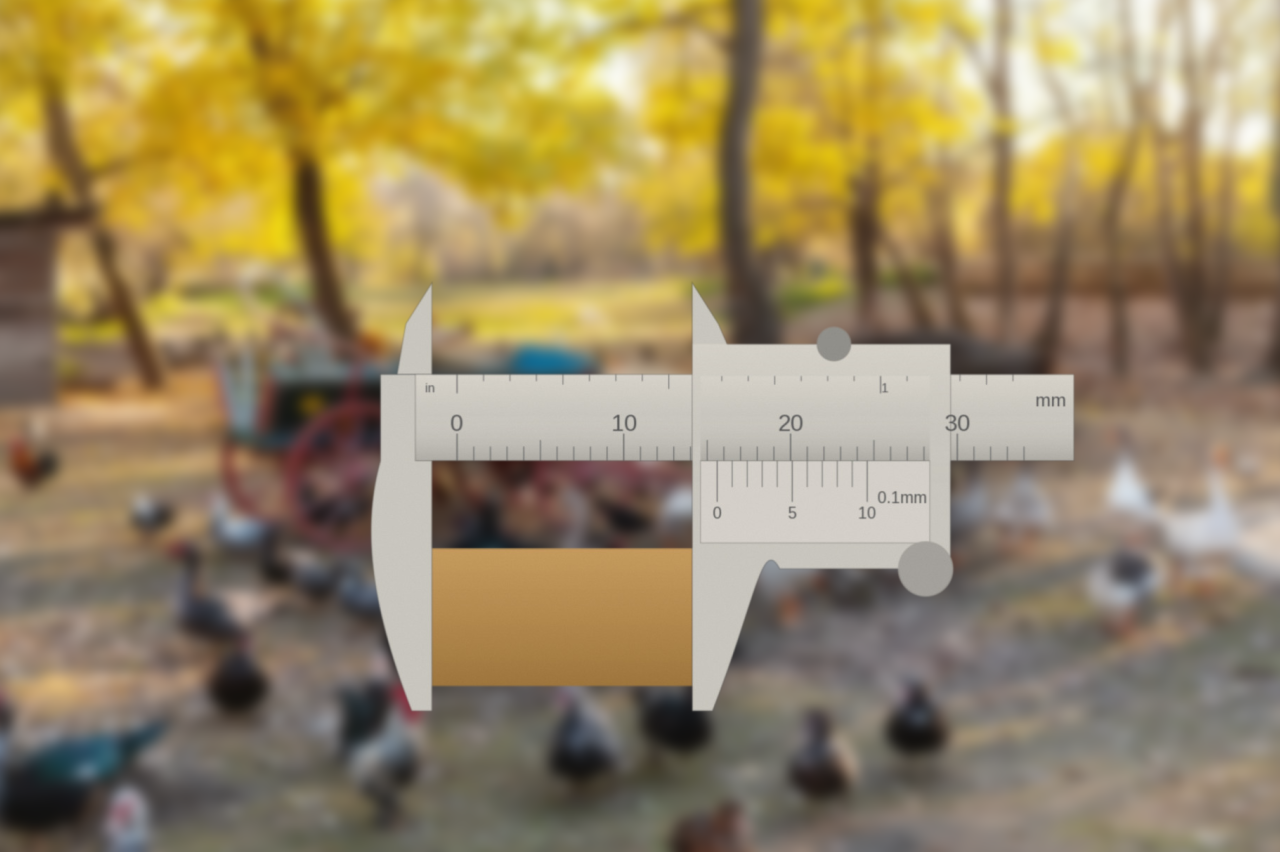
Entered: 15.6 mm
